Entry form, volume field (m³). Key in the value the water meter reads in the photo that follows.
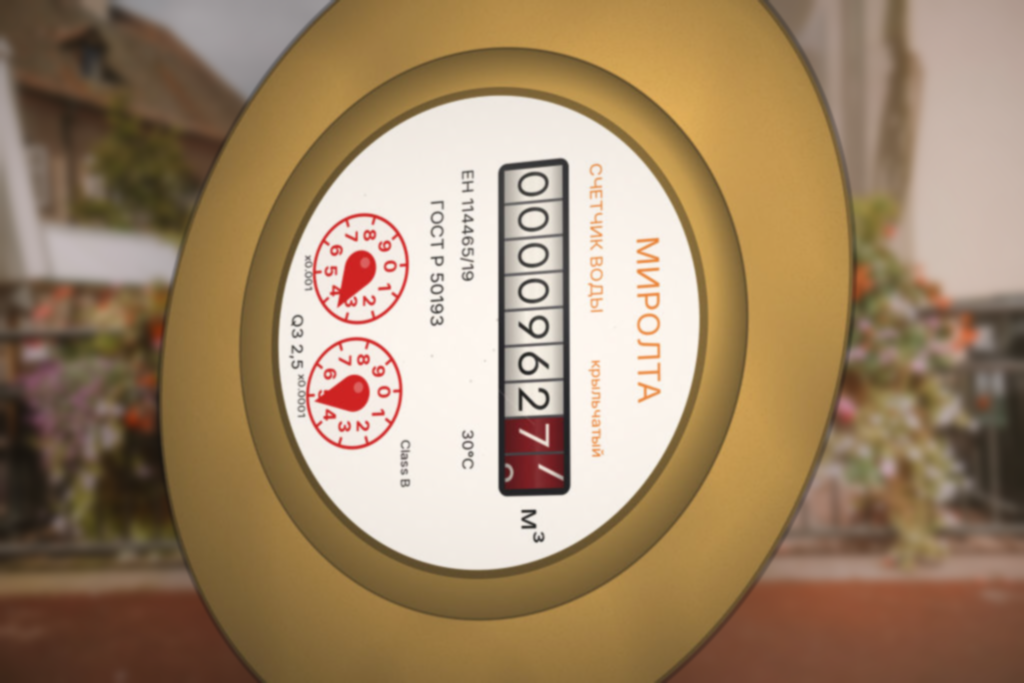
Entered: 962.7734 m³
